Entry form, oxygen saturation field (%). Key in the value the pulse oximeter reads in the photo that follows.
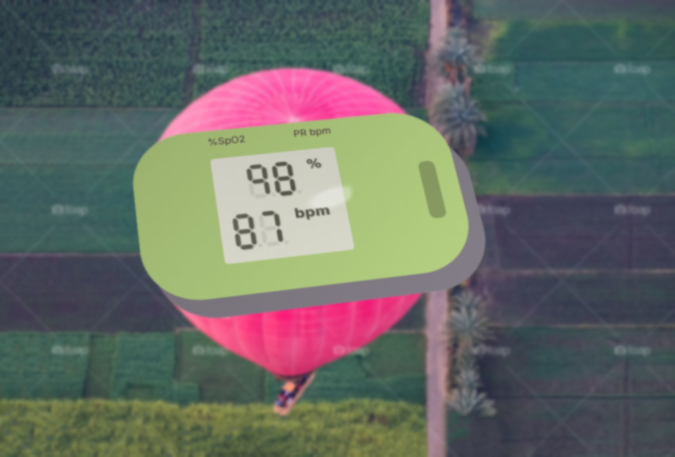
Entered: 98 %
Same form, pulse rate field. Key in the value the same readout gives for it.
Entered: 87 bpm
